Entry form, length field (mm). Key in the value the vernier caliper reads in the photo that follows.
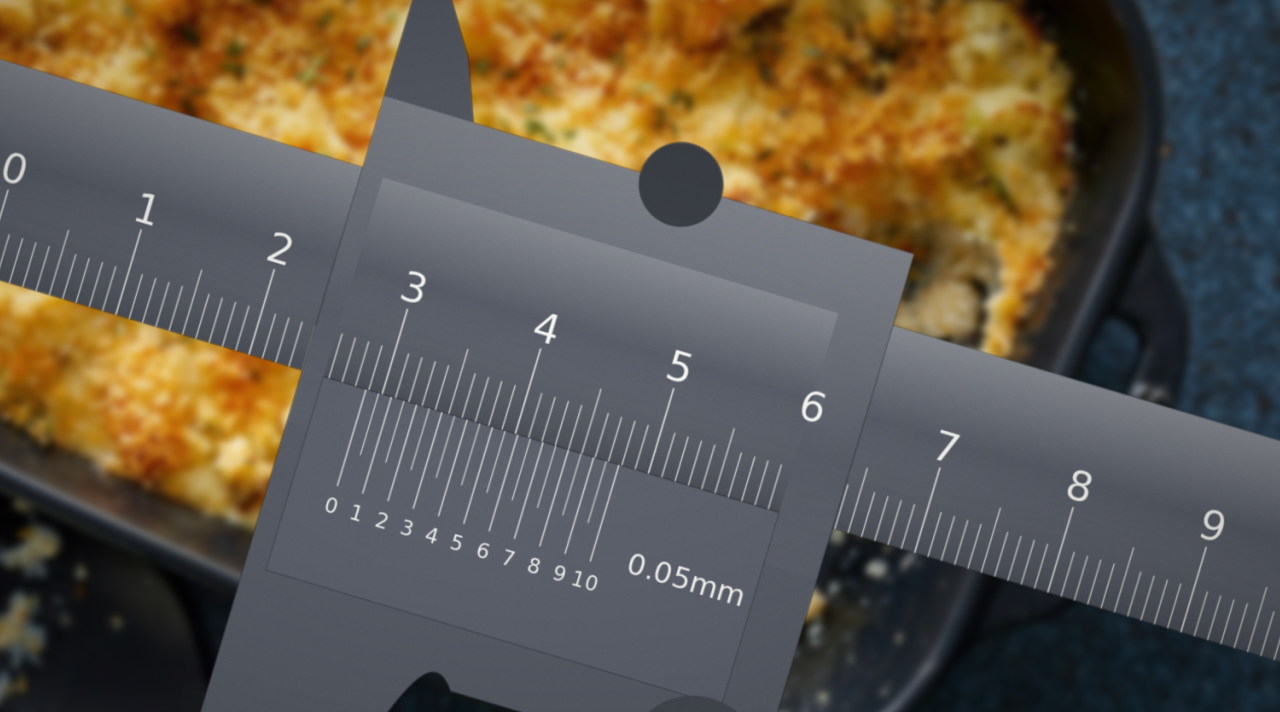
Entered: 28.8 mm
